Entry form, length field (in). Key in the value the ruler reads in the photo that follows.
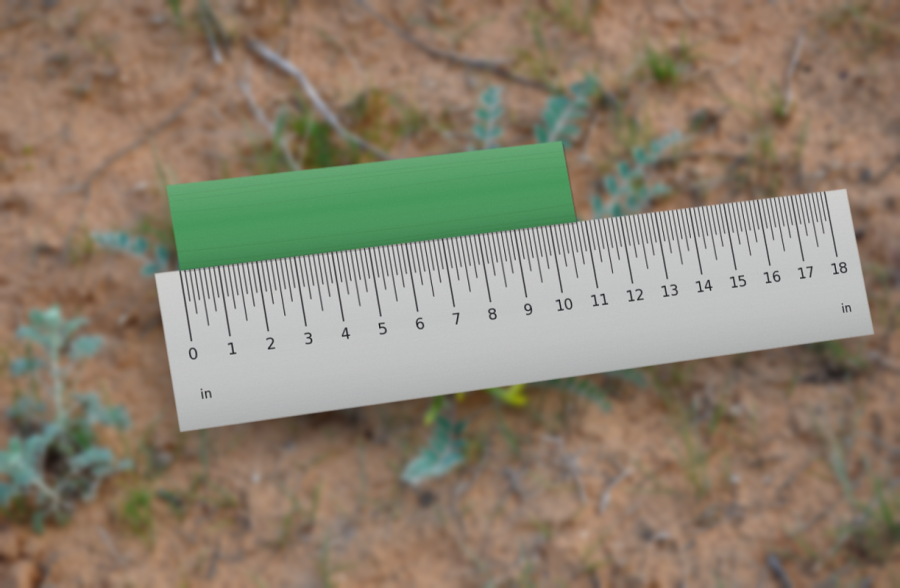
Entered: 10.75 in
